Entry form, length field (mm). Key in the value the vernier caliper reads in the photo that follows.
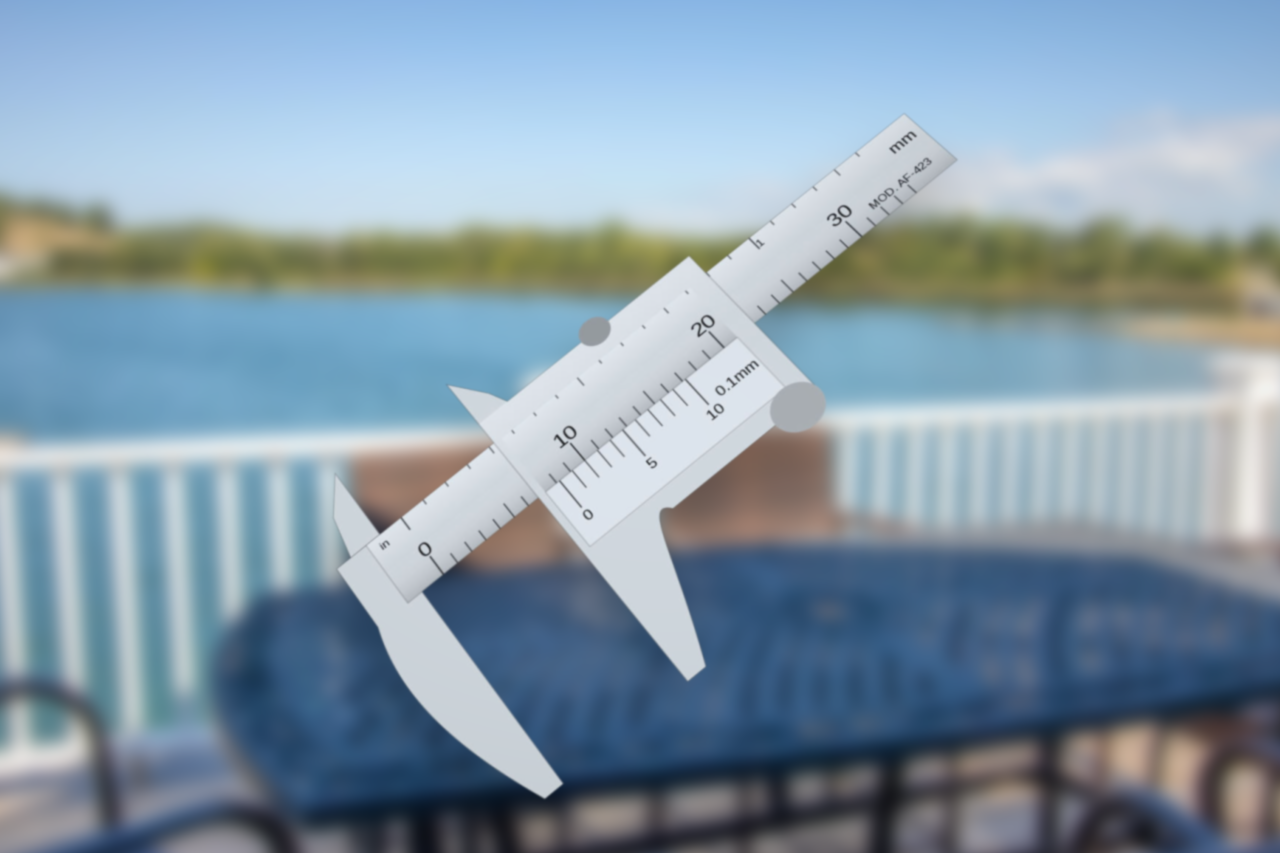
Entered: 8.2 mm
